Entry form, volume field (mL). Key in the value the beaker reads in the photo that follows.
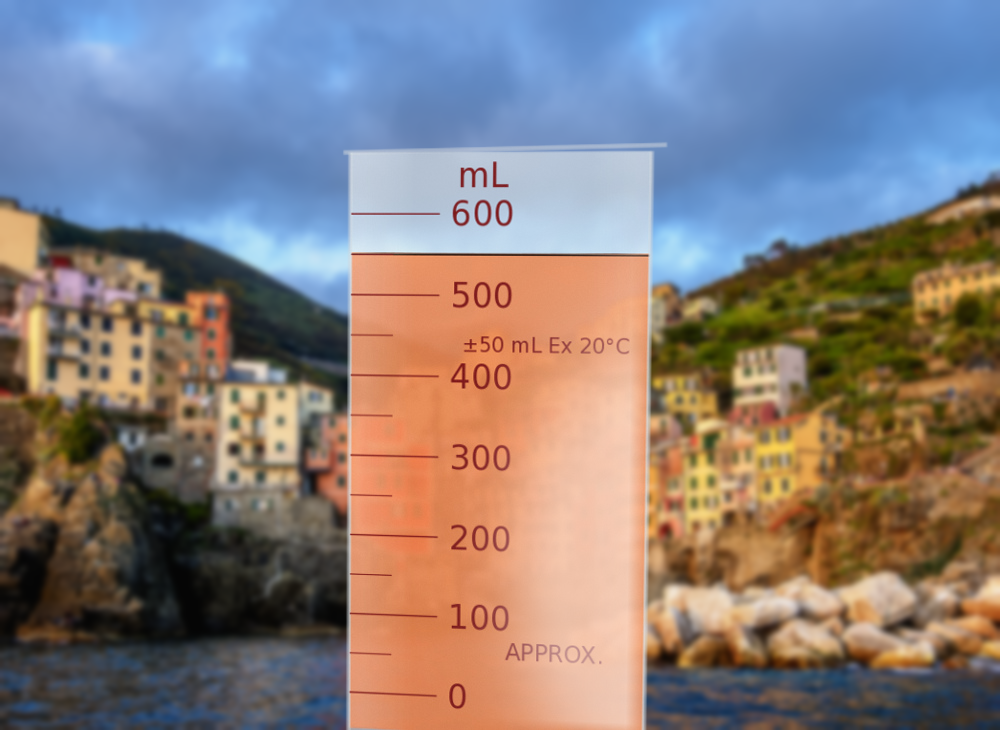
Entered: 550 mL
